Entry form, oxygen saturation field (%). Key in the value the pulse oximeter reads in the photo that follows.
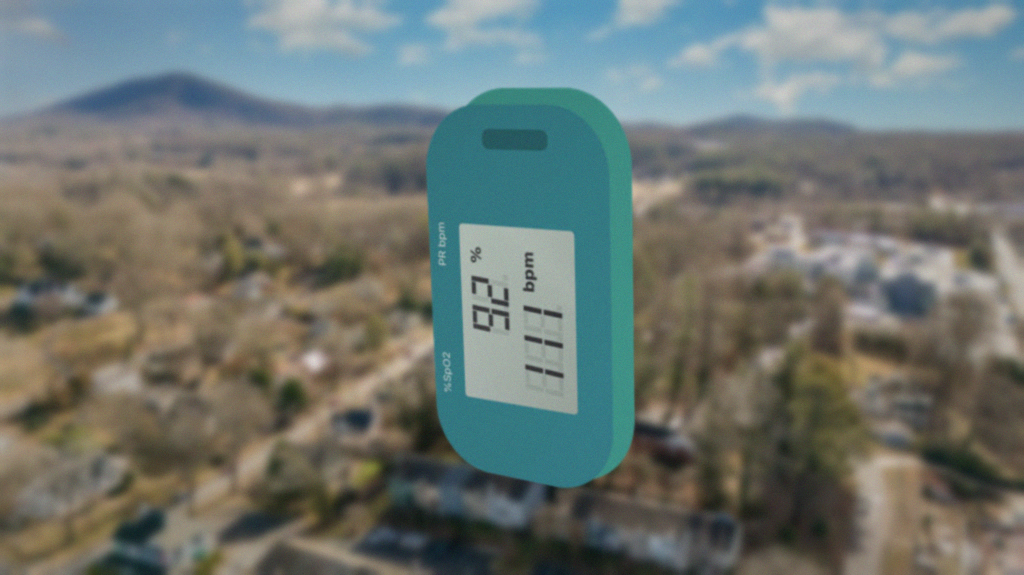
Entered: 92 %
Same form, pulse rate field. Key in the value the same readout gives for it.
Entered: 111 bpm
